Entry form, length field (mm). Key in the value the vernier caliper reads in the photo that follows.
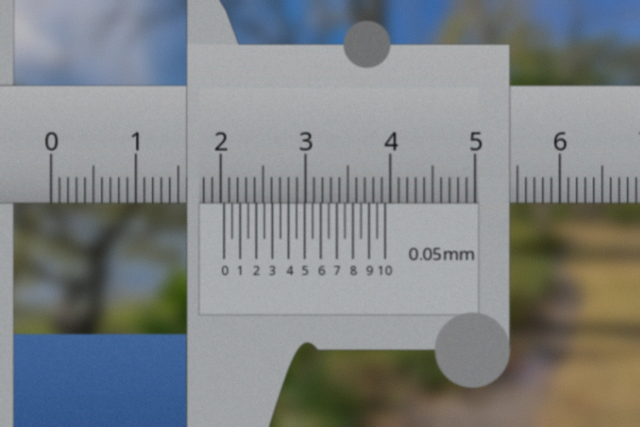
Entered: 20.4 mm
